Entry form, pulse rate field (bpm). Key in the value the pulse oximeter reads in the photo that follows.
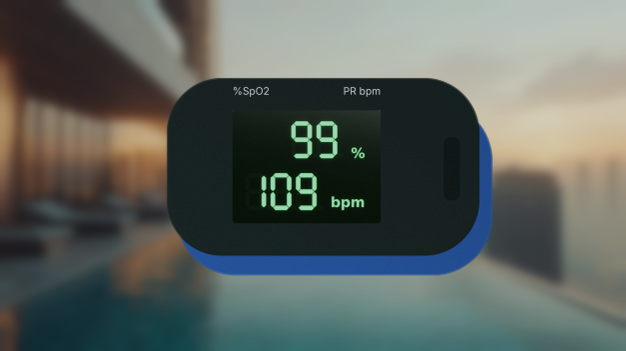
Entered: 109 bpm
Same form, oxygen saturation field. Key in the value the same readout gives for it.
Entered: 99 %
